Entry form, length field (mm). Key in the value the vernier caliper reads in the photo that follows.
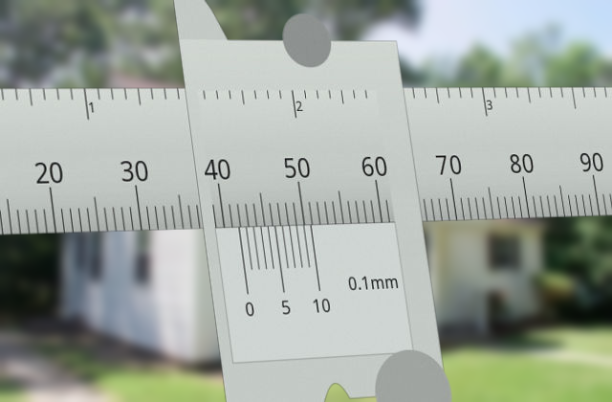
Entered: 41.8 mm
